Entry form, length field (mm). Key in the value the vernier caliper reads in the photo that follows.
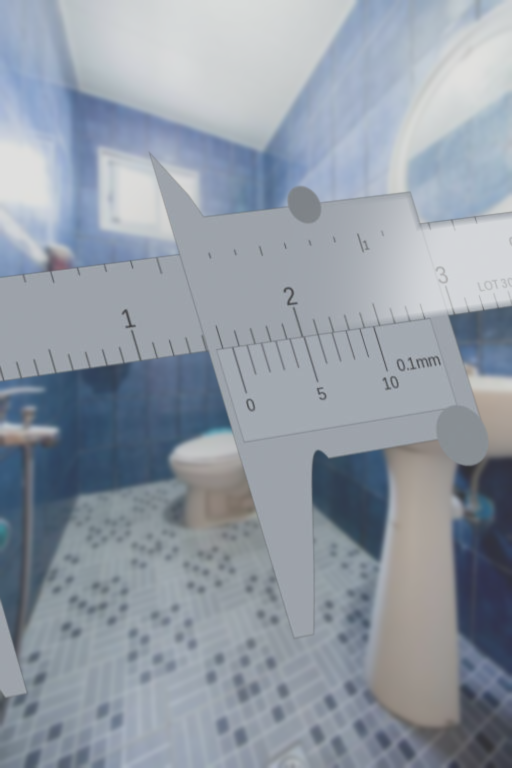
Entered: 15.6 mm
